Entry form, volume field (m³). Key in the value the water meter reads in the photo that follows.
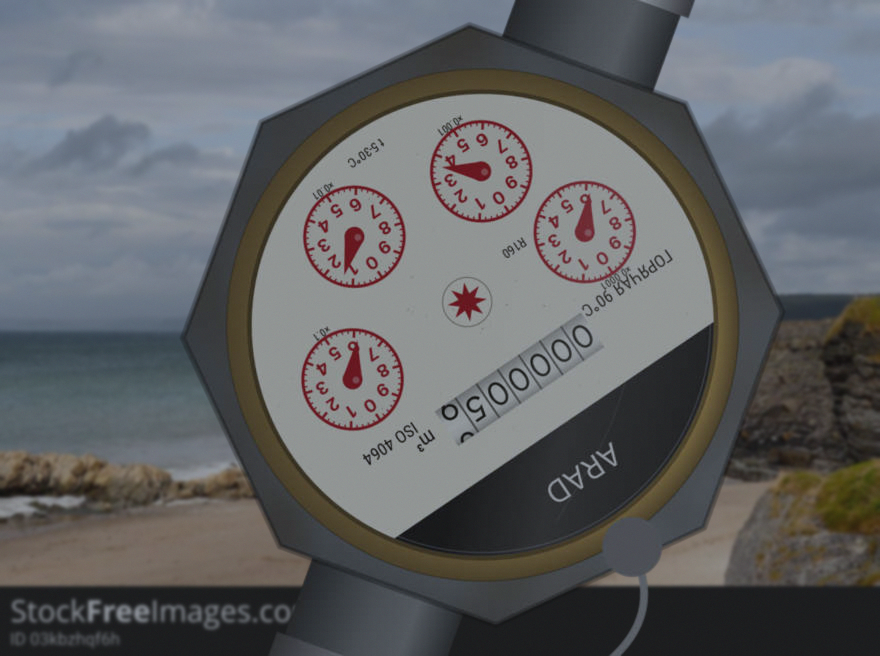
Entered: 58.6136 m³
